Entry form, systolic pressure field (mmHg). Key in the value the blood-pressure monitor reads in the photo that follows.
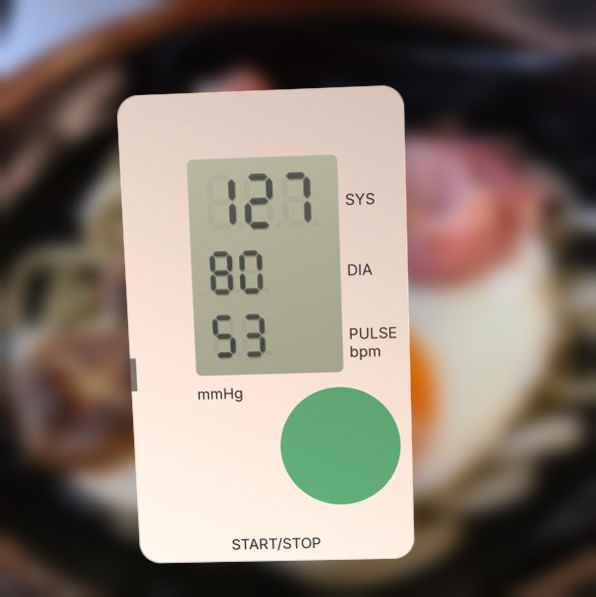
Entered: 127 mmHg
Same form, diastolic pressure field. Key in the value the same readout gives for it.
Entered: 80 mmHg
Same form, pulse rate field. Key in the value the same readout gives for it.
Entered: 53 bpm
